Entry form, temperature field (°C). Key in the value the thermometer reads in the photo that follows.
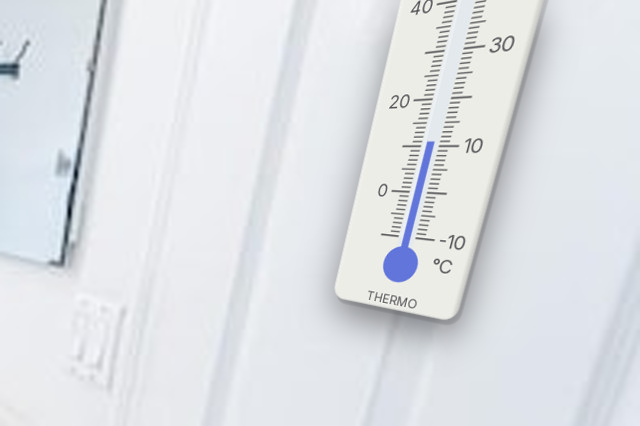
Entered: 11 °C
